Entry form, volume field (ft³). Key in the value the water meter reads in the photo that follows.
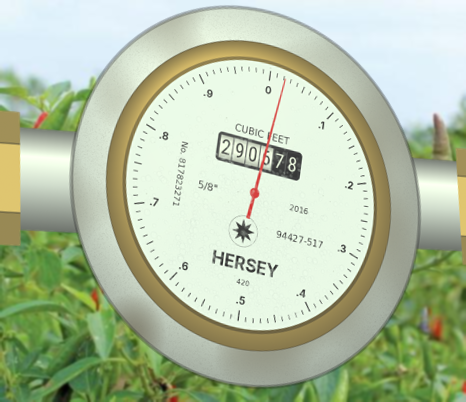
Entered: 290678.02 ft³
